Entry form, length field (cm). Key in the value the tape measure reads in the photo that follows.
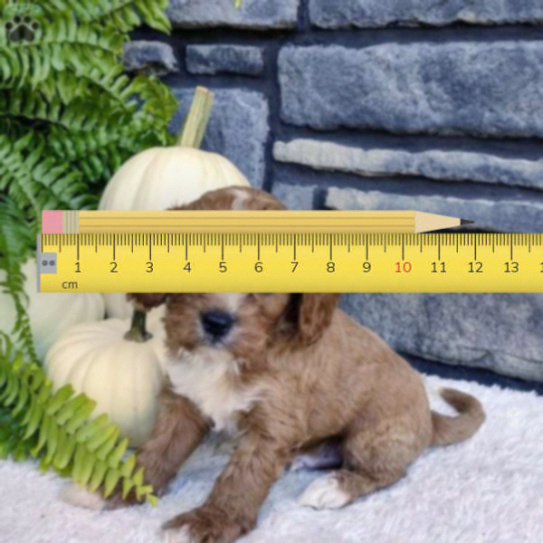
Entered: 12 cm
